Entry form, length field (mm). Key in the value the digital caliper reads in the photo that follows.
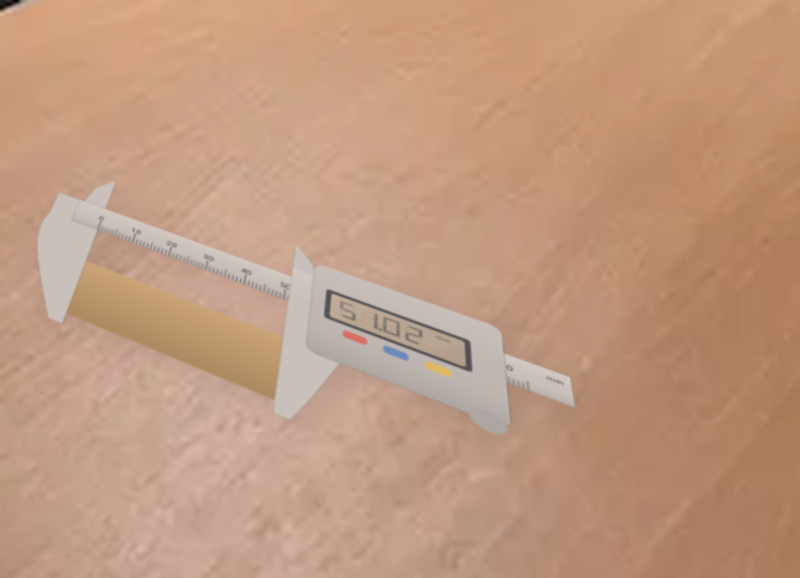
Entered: 51.02 mm
